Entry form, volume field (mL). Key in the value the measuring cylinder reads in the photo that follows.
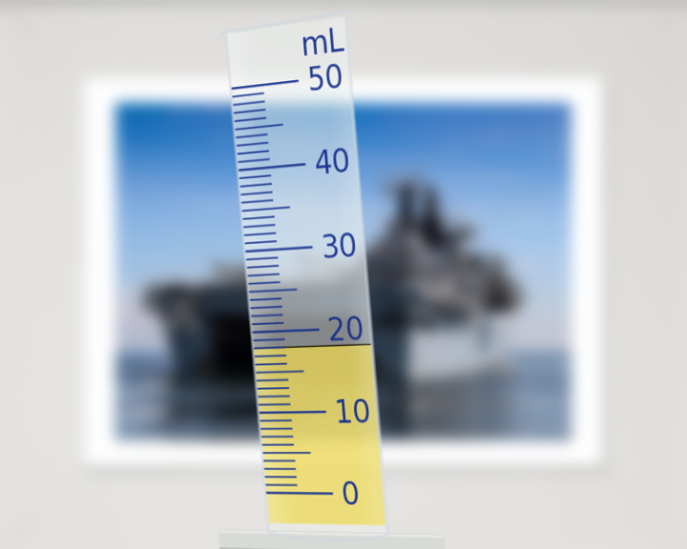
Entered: 18 mL
